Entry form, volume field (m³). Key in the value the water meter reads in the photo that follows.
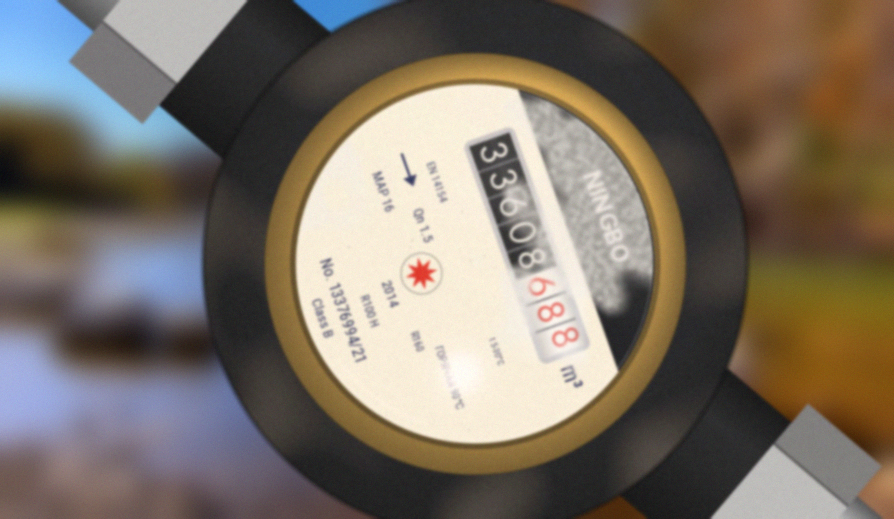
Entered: 33608.688 m³
